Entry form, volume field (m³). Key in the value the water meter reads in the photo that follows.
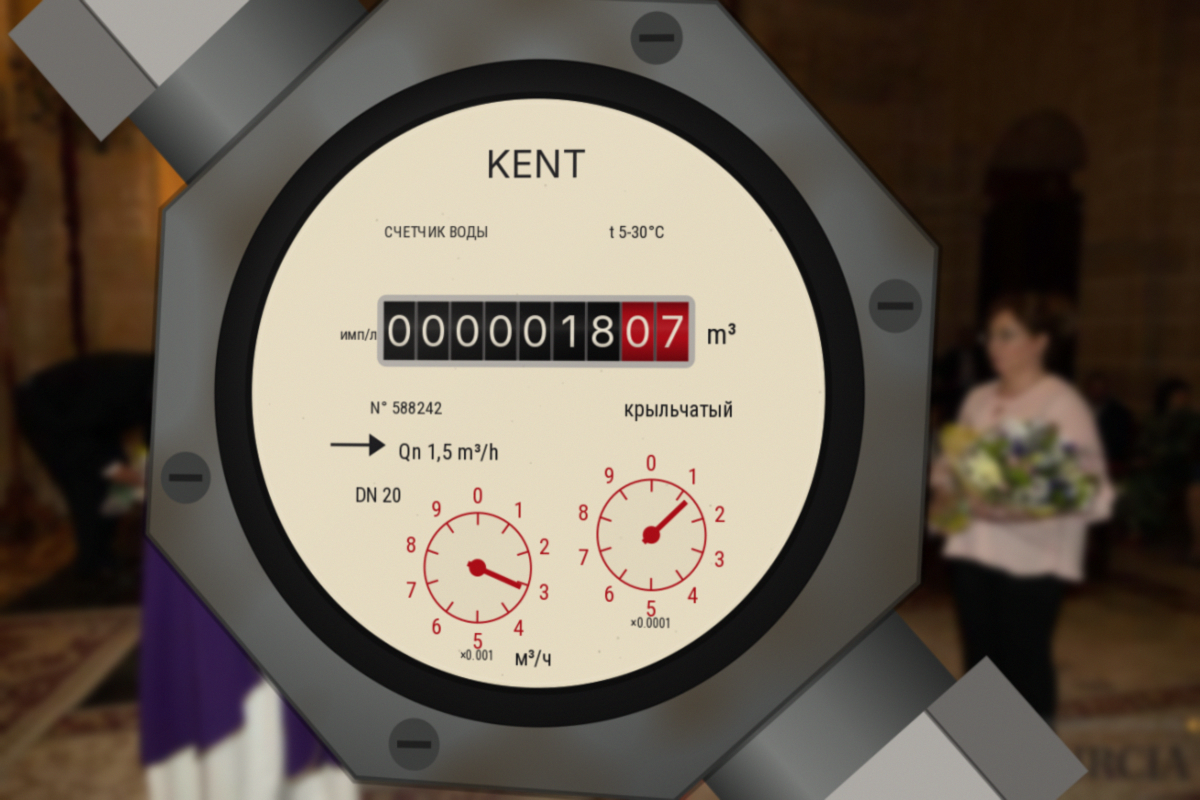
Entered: 18.0731 m³
